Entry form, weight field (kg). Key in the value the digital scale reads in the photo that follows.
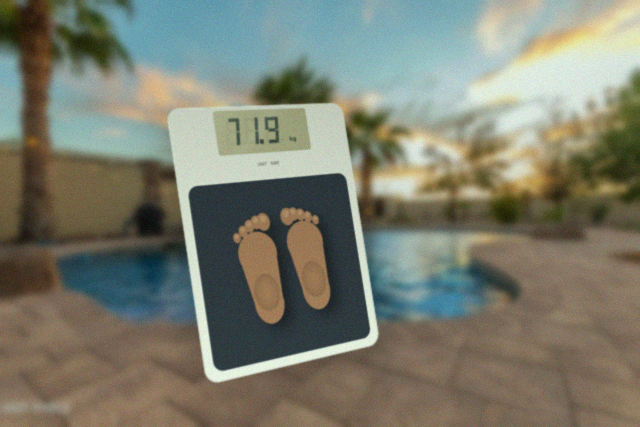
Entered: 71.9 kg
